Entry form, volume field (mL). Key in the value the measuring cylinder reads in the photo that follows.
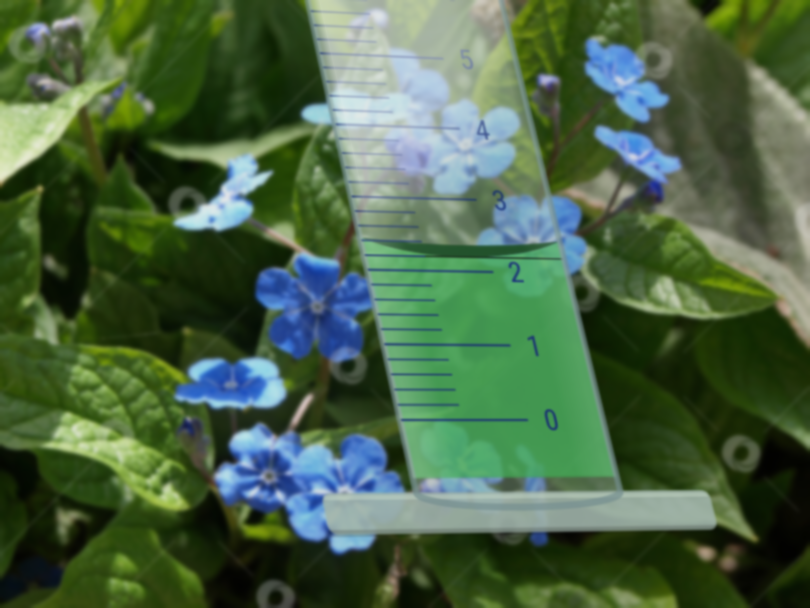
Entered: 2.2 mL
